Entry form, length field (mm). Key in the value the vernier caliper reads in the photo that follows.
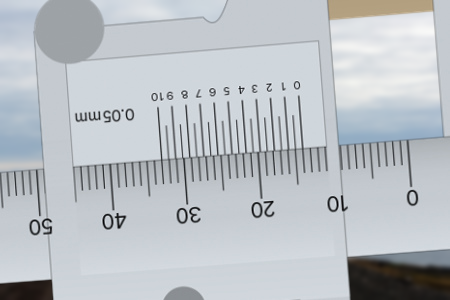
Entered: 14.0 mm
